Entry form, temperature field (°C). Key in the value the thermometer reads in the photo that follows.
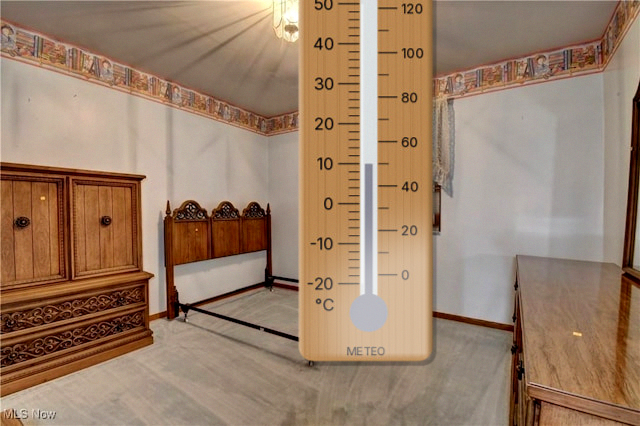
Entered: 10 °C
